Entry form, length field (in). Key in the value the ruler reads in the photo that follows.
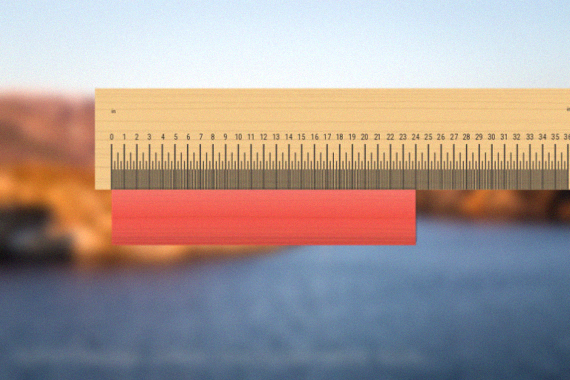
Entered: 24 in
